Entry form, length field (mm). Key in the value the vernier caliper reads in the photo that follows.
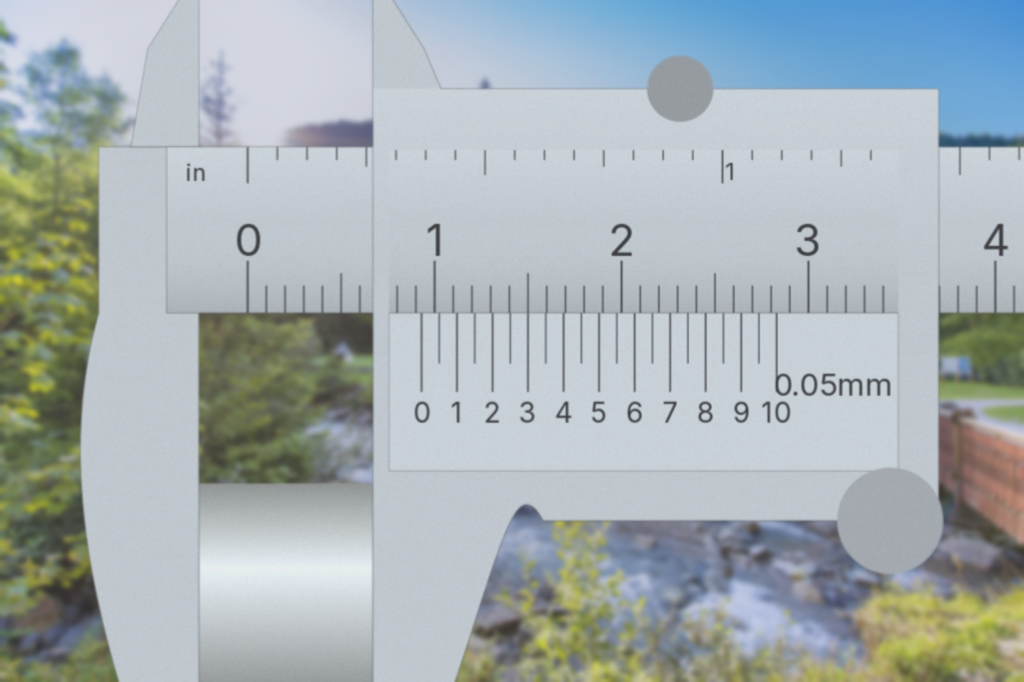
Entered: 9.3 mm
